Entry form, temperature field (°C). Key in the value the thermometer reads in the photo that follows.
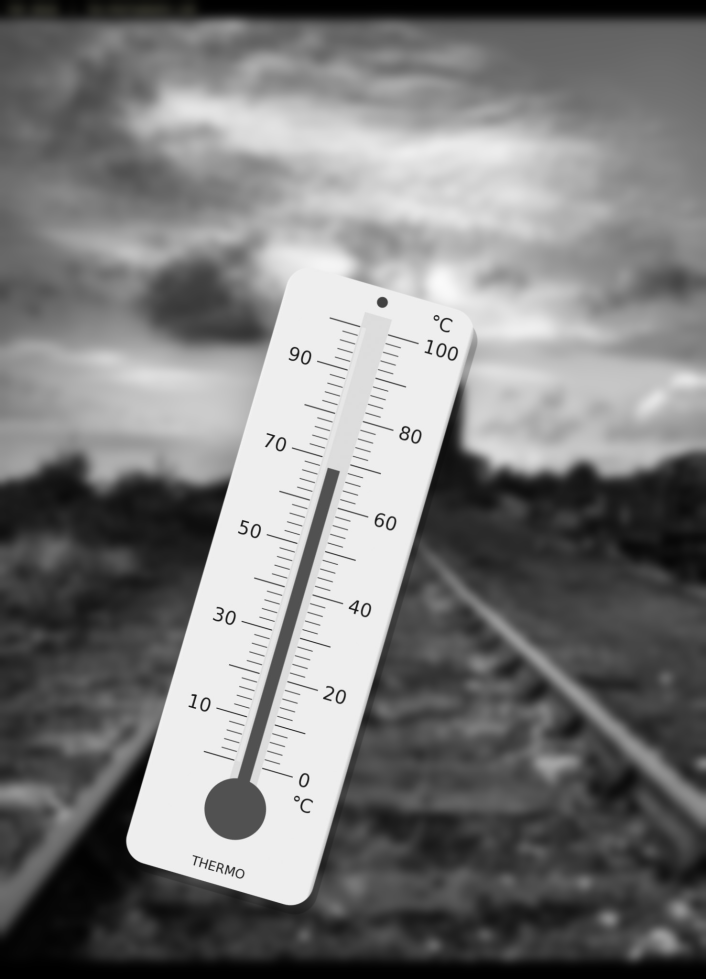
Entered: 68 °C
